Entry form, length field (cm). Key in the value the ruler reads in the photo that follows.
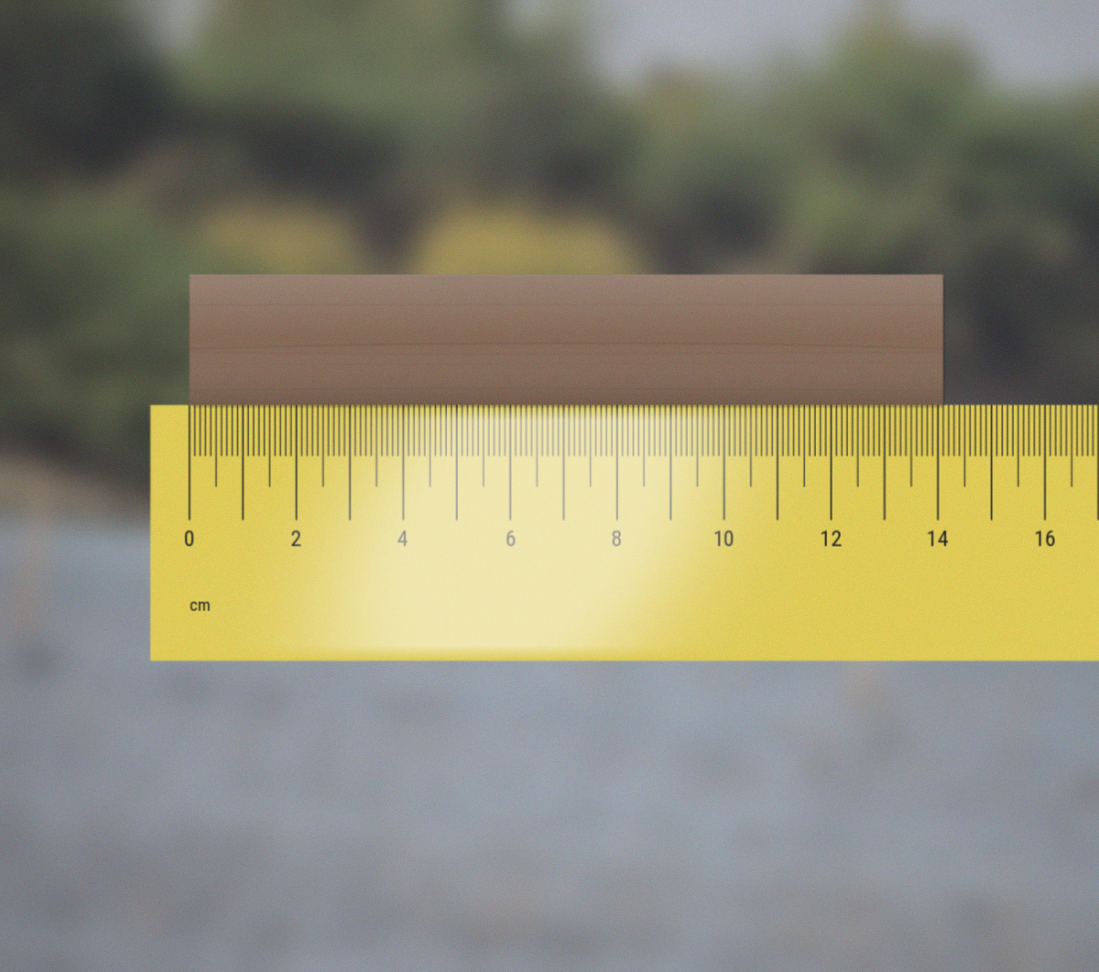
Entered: 14.1 cm
